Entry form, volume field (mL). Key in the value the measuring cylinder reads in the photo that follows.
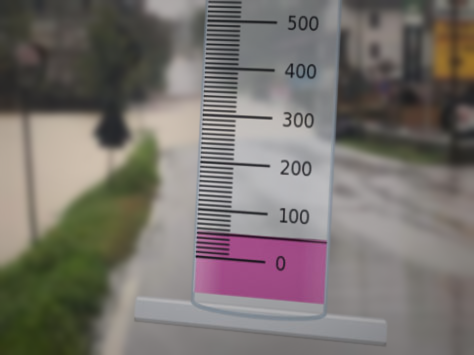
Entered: 50 mL
